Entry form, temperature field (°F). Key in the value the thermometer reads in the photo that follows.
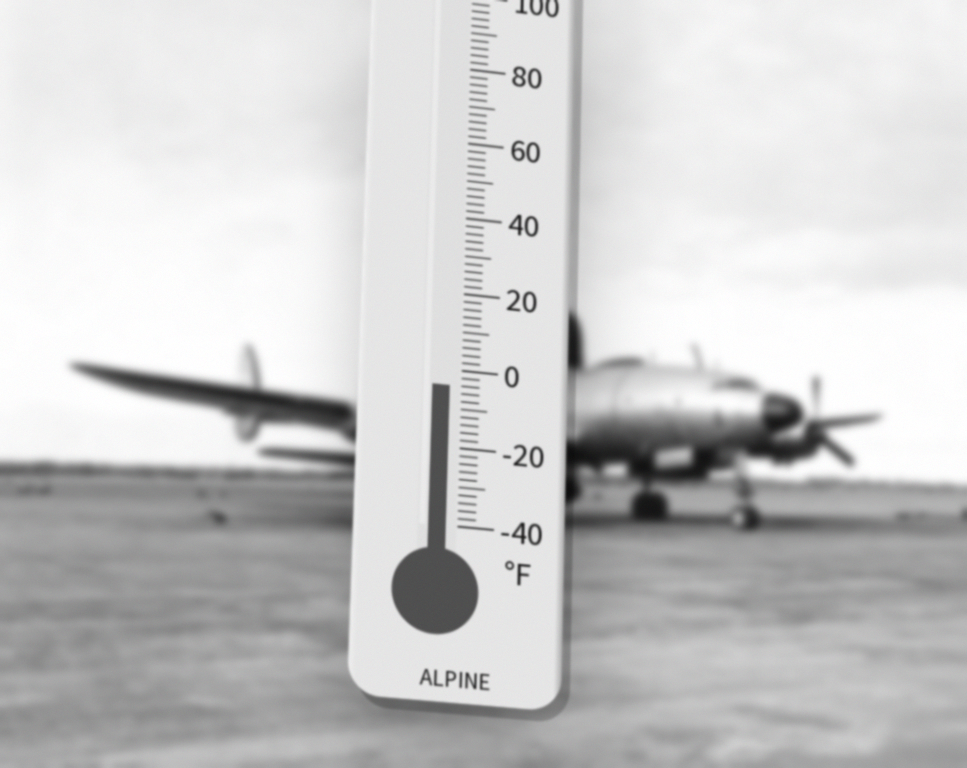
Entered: -4 °F
